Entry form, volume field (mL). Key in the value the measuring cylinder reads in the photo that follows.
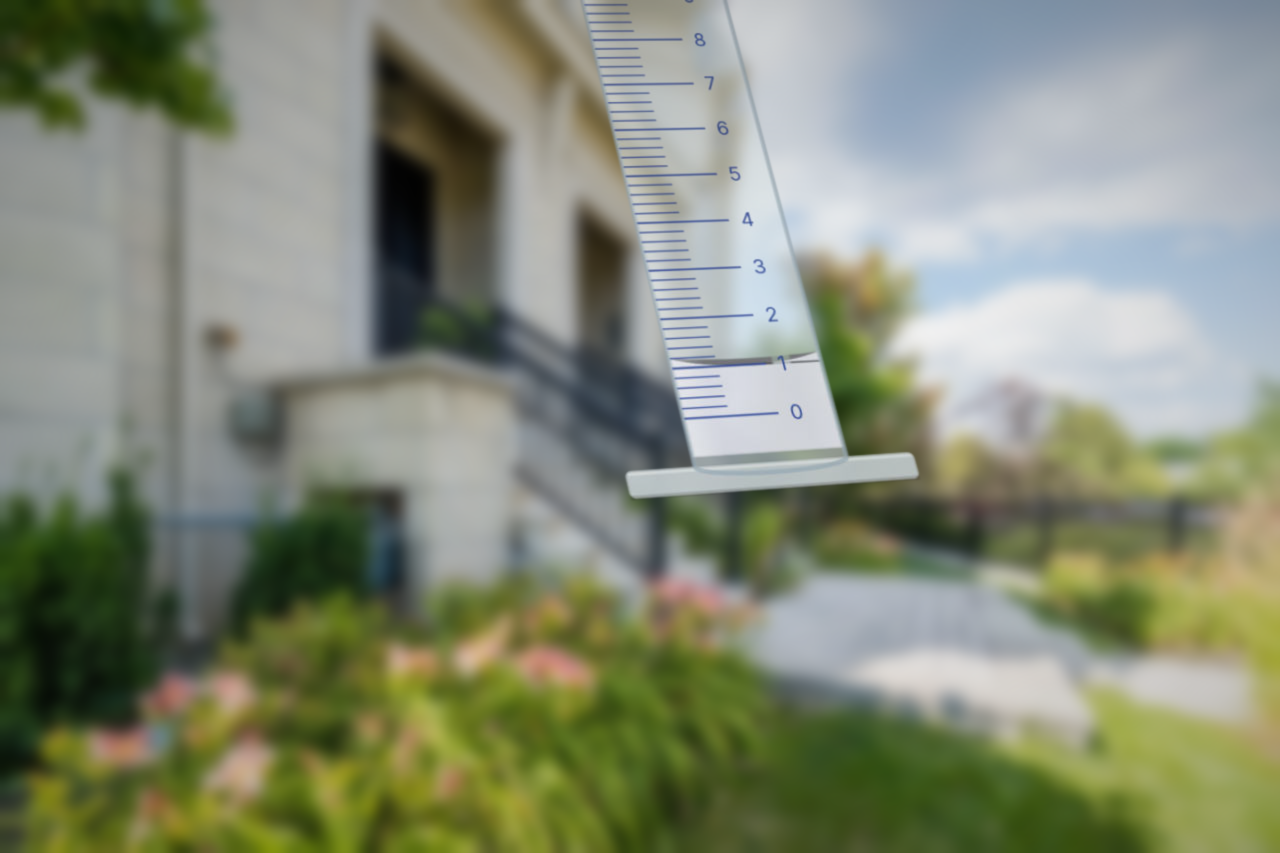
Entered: 1 mL
